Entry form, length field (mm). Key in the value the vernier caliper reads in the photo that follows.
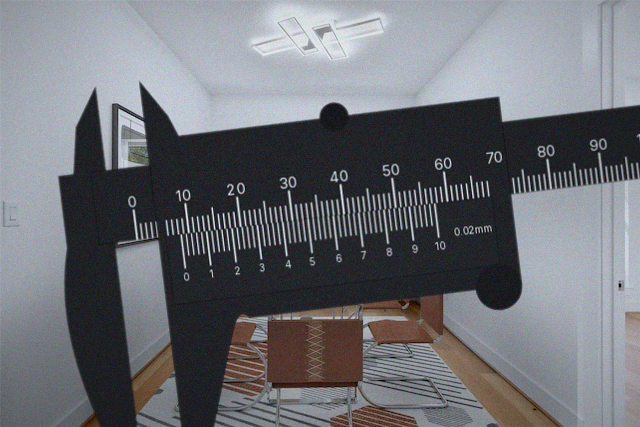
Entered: 8.5 mm
